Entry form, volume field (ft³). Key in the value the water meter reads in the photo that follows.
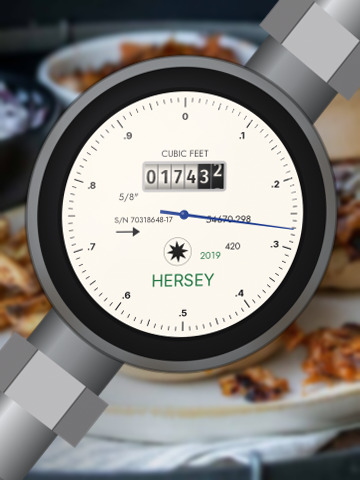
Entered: 17432.27 ft³
